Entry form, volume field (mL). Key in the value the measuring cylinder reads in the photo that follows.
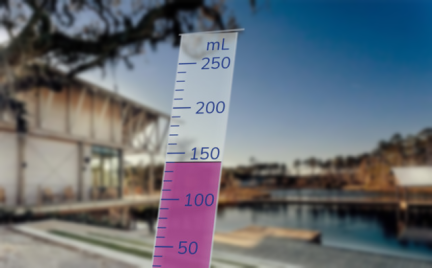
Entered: 140 mL
